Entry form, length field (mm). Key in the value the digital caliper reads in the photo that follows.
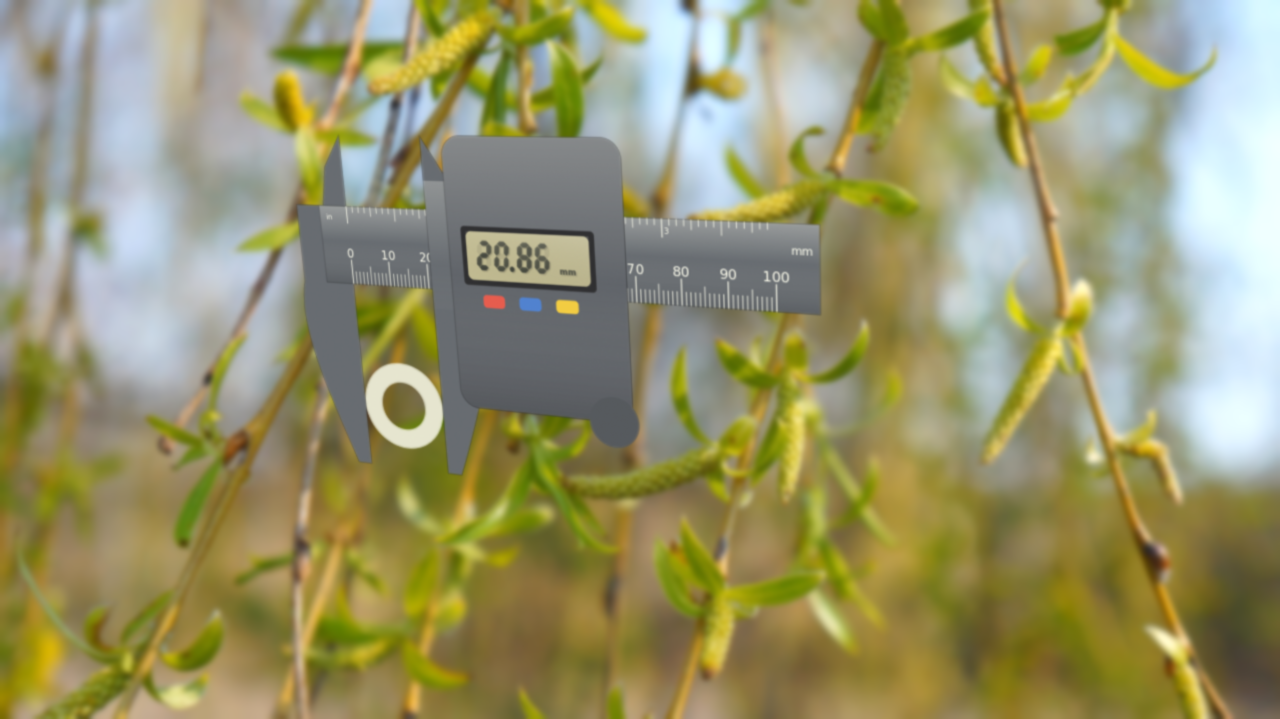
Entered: 20.86 mm
